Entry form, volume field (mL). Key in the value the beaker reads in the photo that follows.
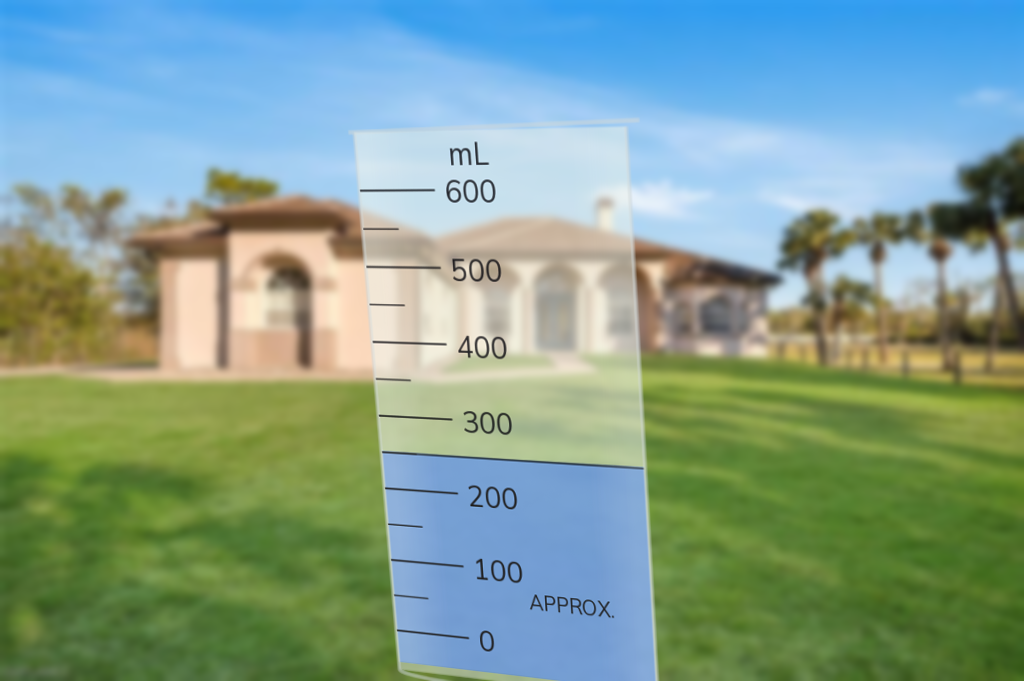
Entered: 250 mL
